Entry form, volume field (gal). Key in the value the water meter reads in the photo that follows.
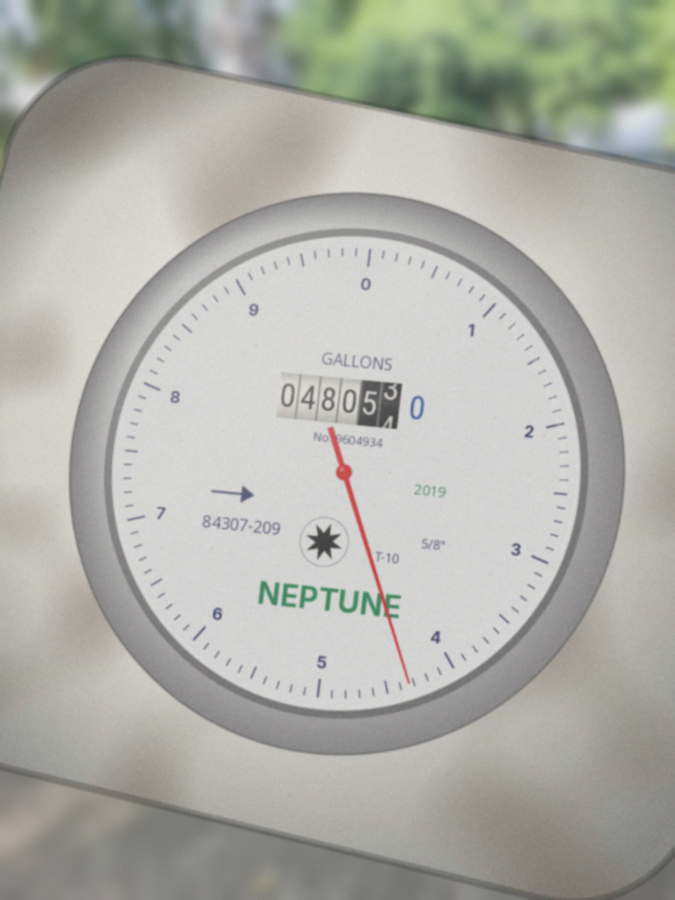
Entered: 480534.3 gal
